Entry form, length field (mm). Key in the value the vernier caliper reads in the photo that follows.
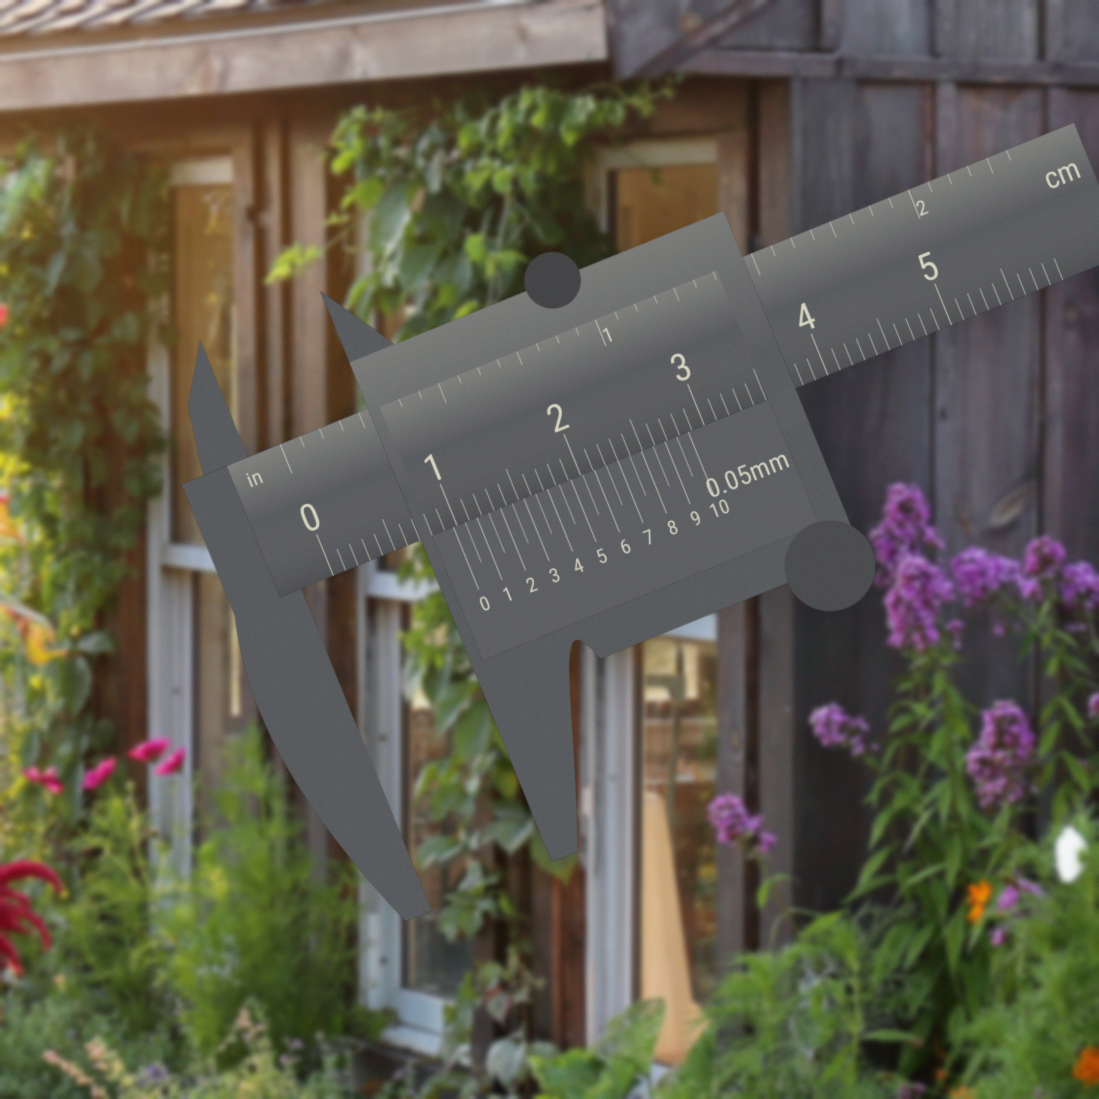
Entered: 9.7 mm
